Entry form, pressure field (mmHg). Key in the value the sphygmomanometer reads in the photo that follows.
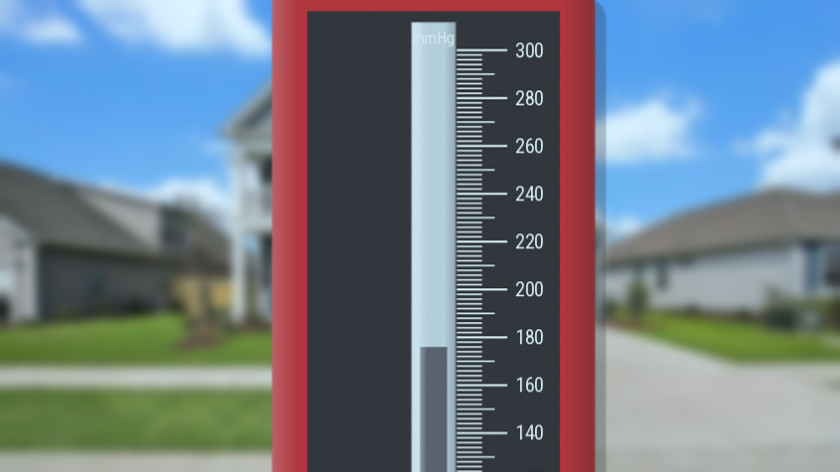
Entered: 176 mmHg
